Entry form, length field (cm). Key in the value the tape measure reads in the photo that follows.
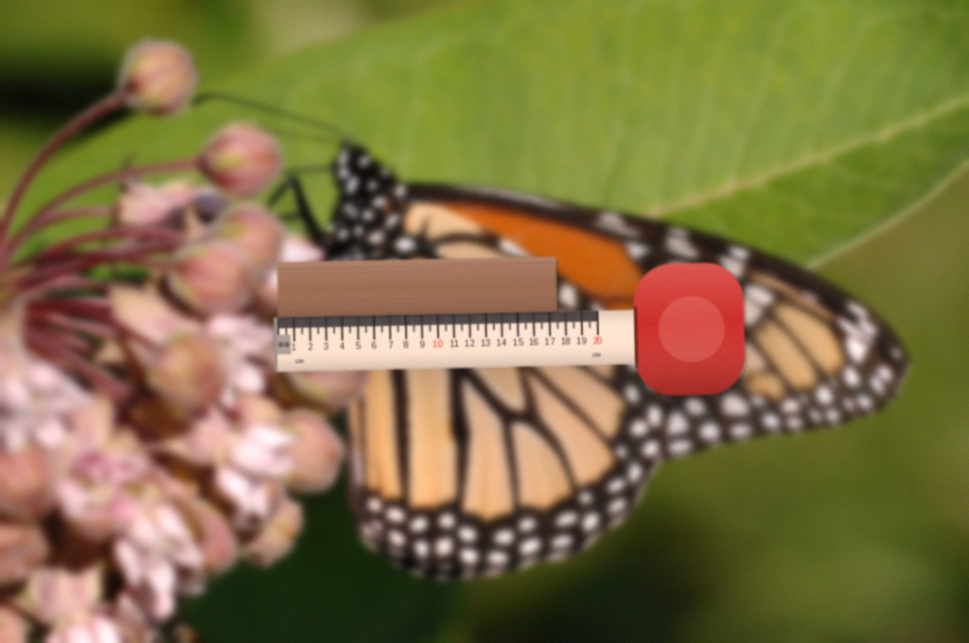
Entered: 17.5 cm
